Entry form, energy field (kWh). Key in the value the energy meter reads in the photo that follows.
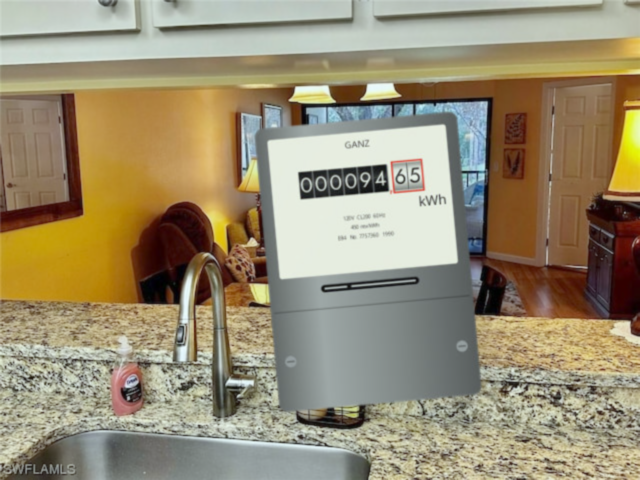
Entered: 94.65 kWh
